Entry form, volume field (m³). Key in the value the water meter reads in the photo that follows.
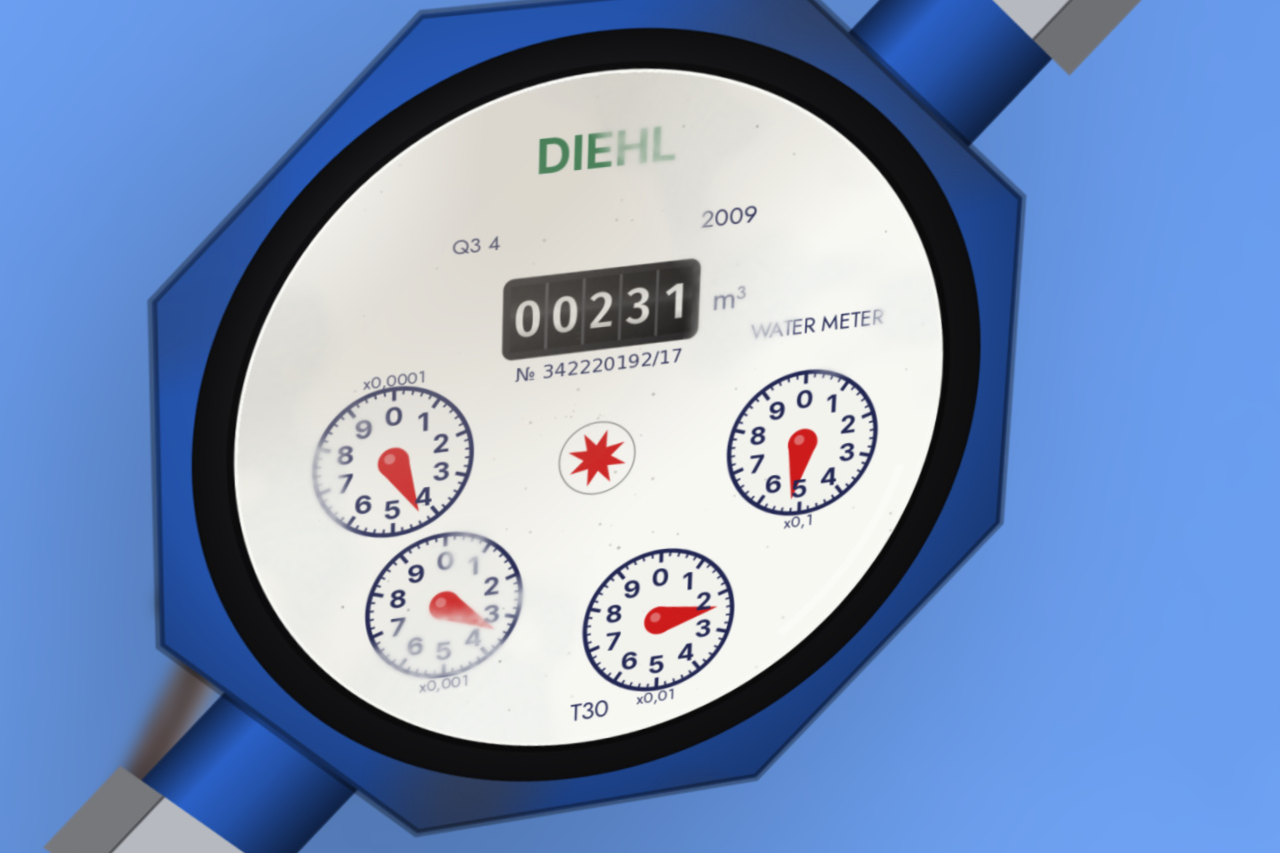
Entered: 231.5234 m³
